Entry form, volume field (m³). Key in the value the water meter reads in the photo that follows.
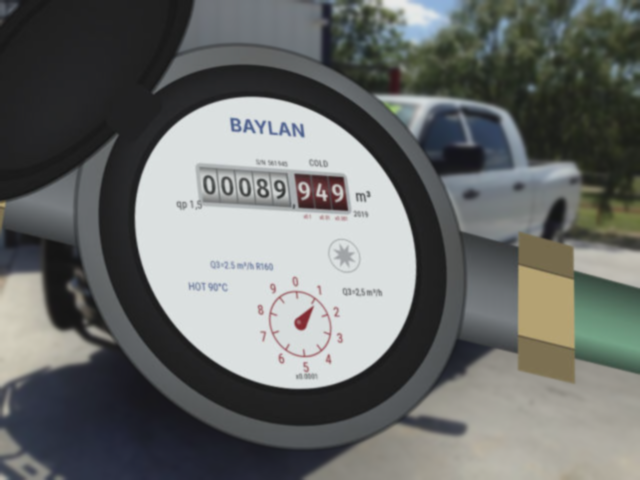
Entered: 89.9491 m³
